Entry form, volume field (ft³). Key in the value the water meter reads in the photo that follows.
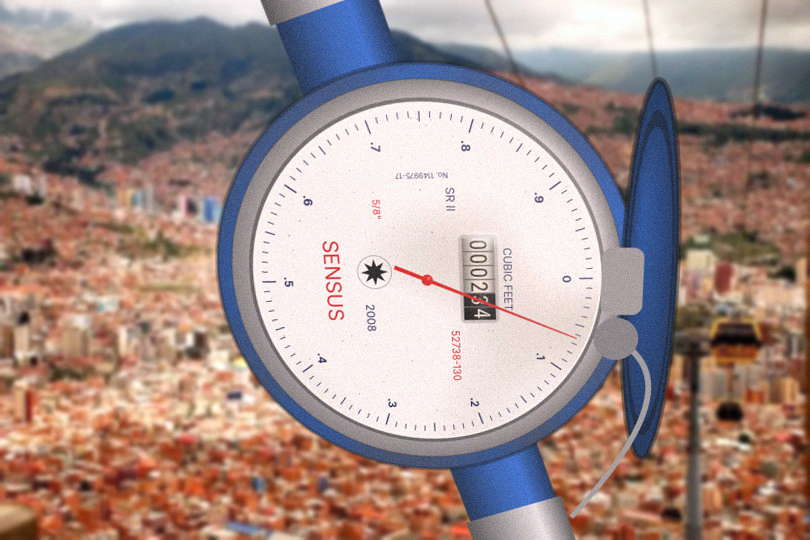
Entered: 234.06 ft³
